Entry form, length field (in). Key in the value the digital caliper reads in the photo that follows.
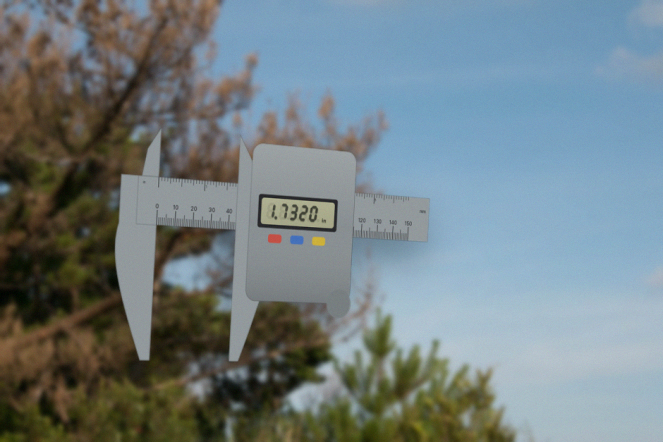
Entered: 1.7320 in
